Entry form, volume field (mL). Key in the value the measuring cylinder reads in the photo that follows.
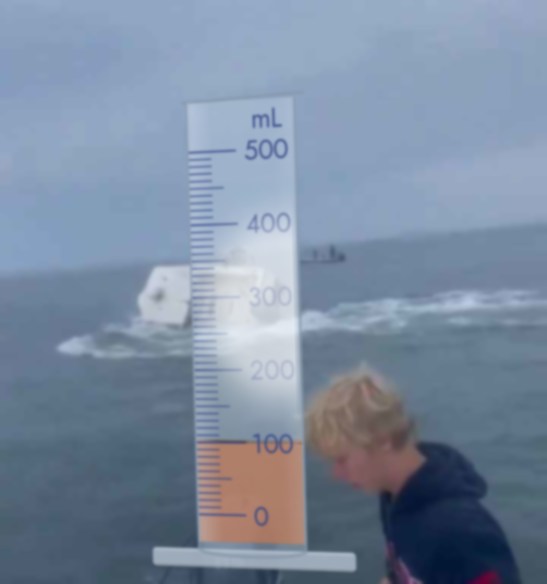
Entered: 100 mL
